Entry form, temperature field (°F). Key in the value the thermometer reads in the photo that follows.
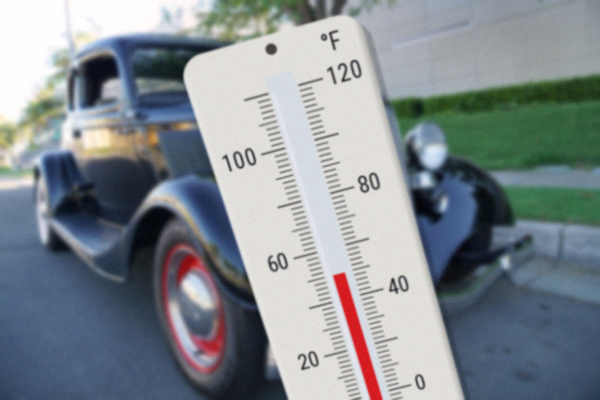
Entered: 50 °F
